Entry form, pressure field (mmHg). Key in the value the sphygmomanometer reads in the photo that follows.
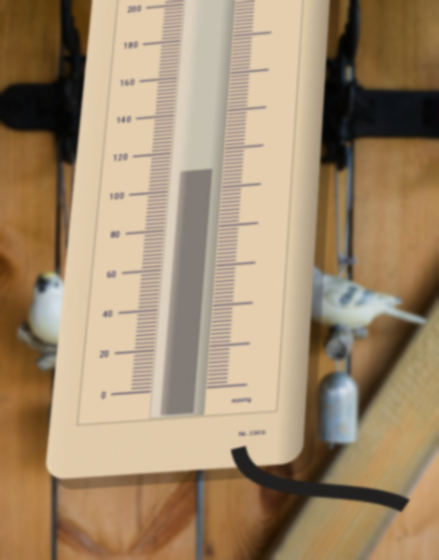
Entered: 110 mmHg
